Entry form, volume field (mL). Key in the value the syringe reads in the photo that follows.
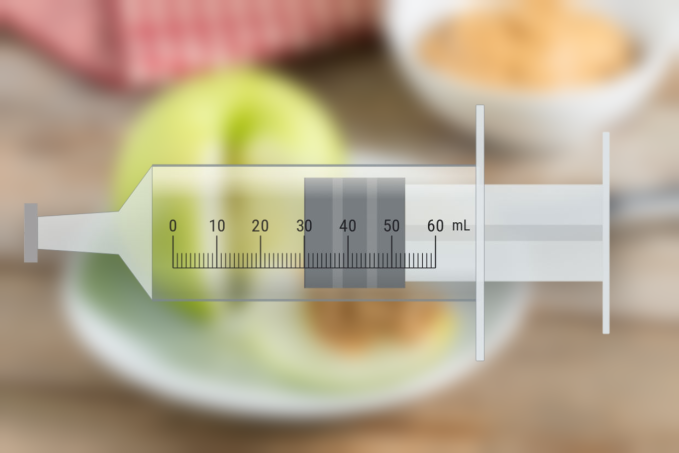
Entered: 30 mL
